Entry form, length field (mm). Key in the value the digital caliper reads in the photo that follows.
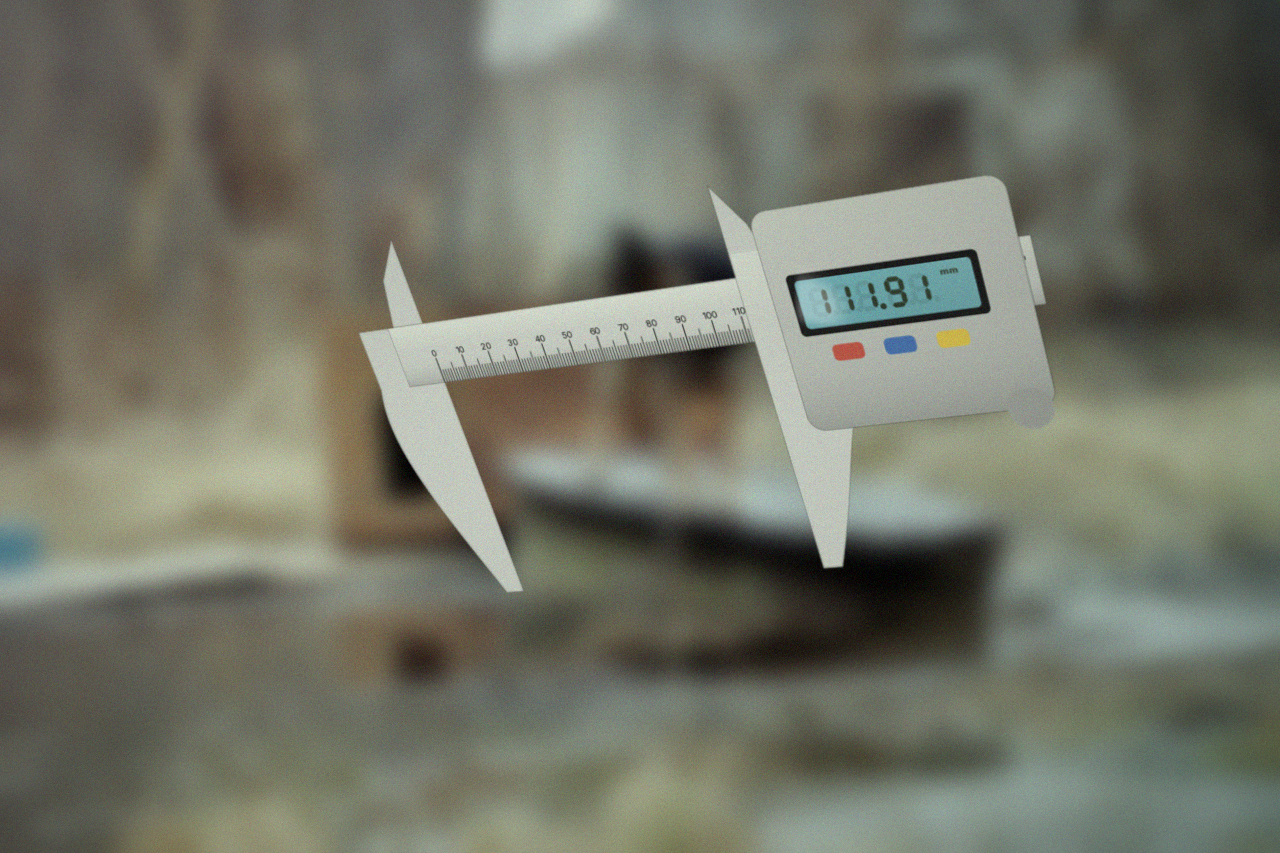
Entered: 111.91 mm
